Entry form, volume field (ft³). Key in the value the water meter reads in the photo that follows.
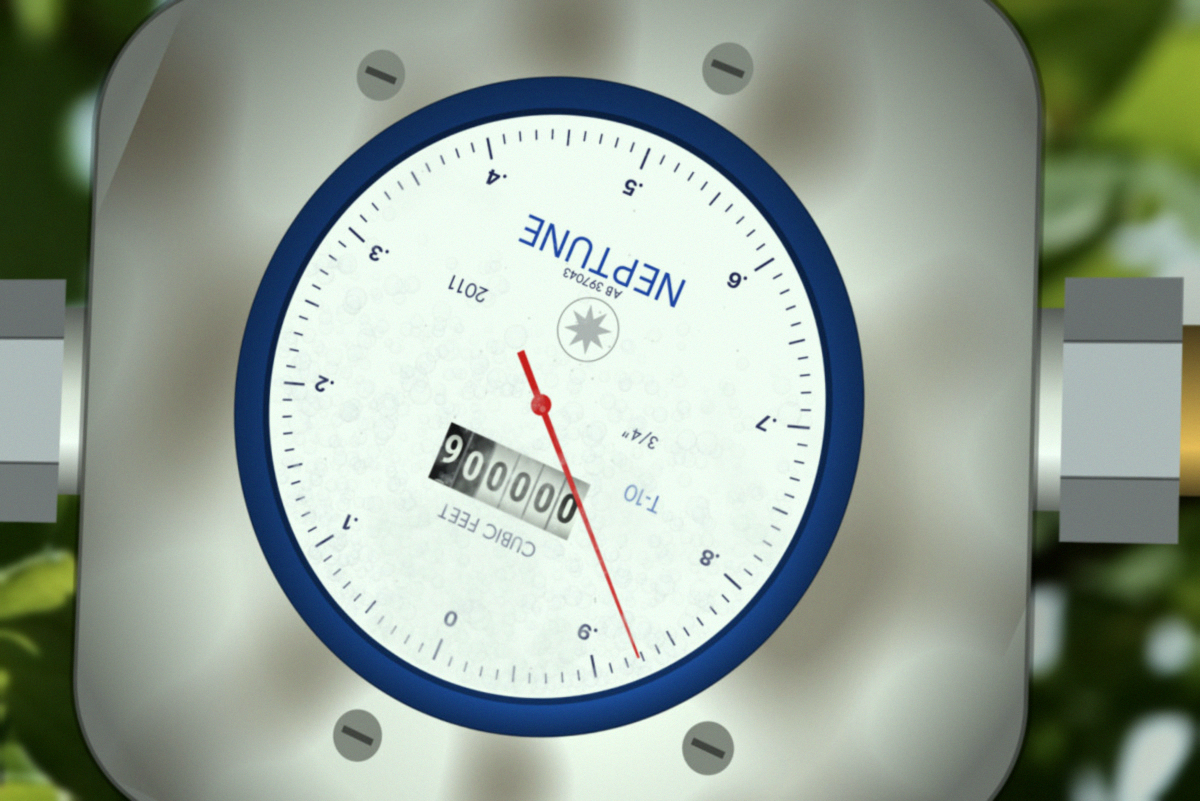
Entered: 5.87 ft³
